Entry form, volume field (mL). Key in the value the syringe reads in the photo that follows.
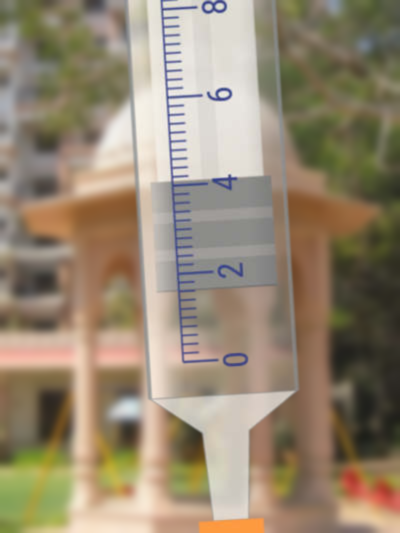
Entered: 1.6 mL
